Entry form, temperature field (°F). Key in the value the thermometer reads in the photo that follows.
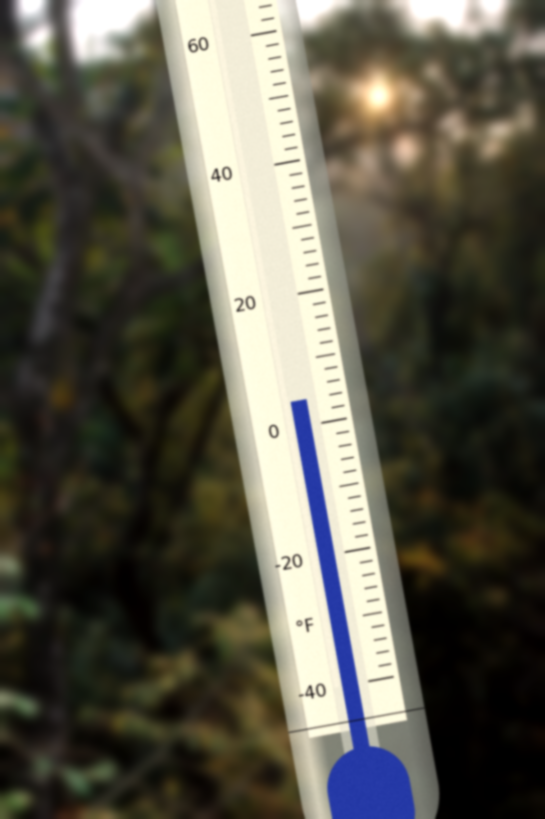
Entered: 4 °F
